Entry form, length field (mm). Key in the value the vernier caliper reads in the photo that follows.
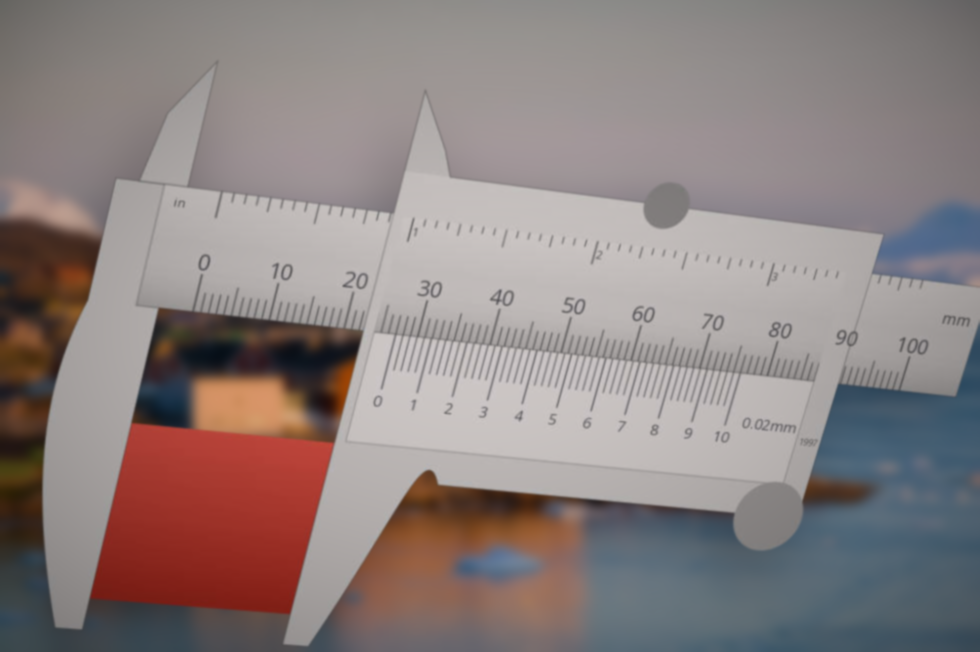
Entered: 27.0 mm
